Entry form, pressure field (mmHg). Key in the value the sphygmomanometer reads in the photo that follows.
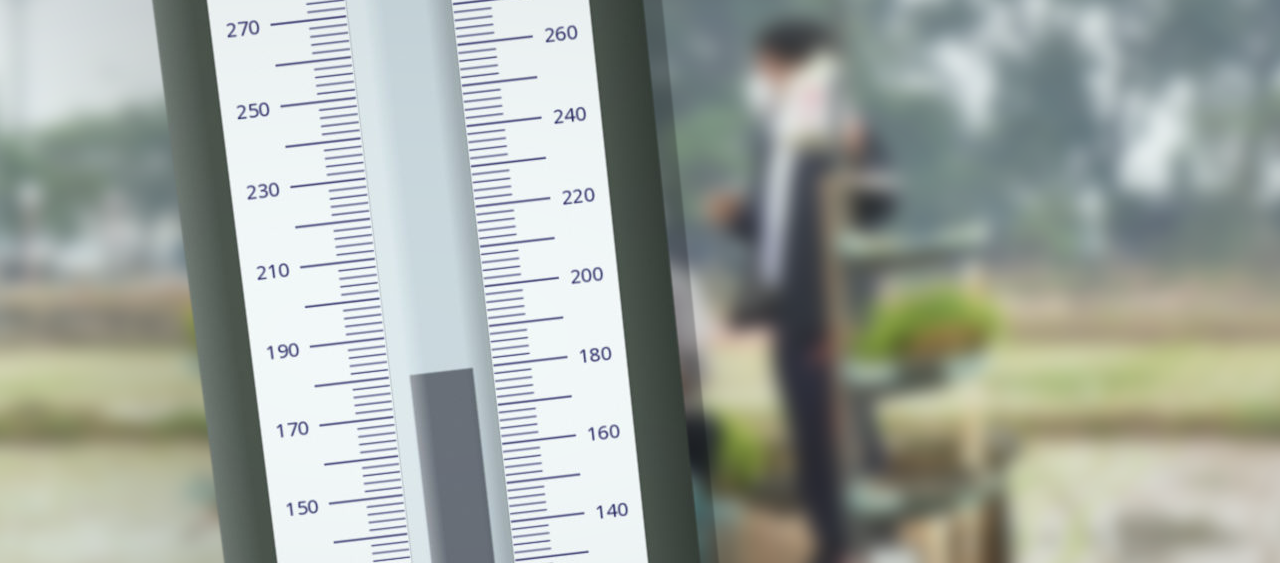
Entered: 180 mmHg
